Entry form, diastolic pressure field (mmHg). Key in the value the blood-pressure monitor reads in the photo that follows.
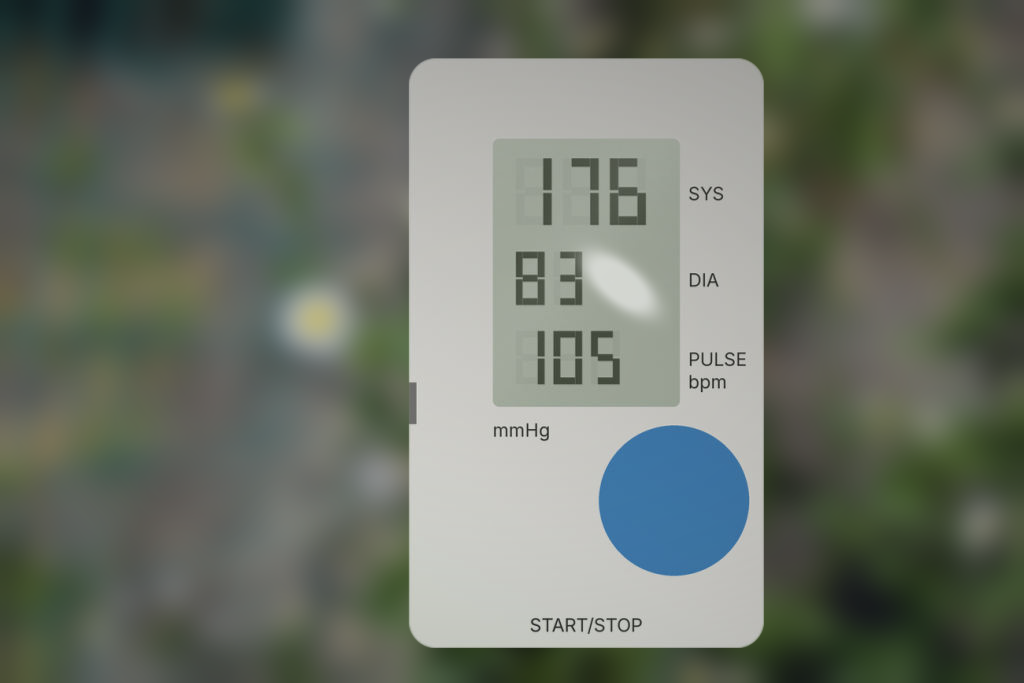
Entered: 83 mmHg
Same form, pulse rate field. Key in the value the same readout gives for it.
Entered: 105 bpm
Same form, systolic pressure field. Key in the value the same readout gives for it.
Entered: 176 mmHg
